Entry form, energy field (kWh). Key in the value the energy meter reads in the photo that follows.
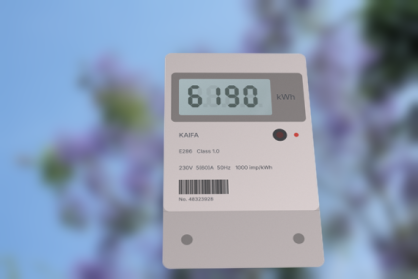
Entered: 6190 kWh
